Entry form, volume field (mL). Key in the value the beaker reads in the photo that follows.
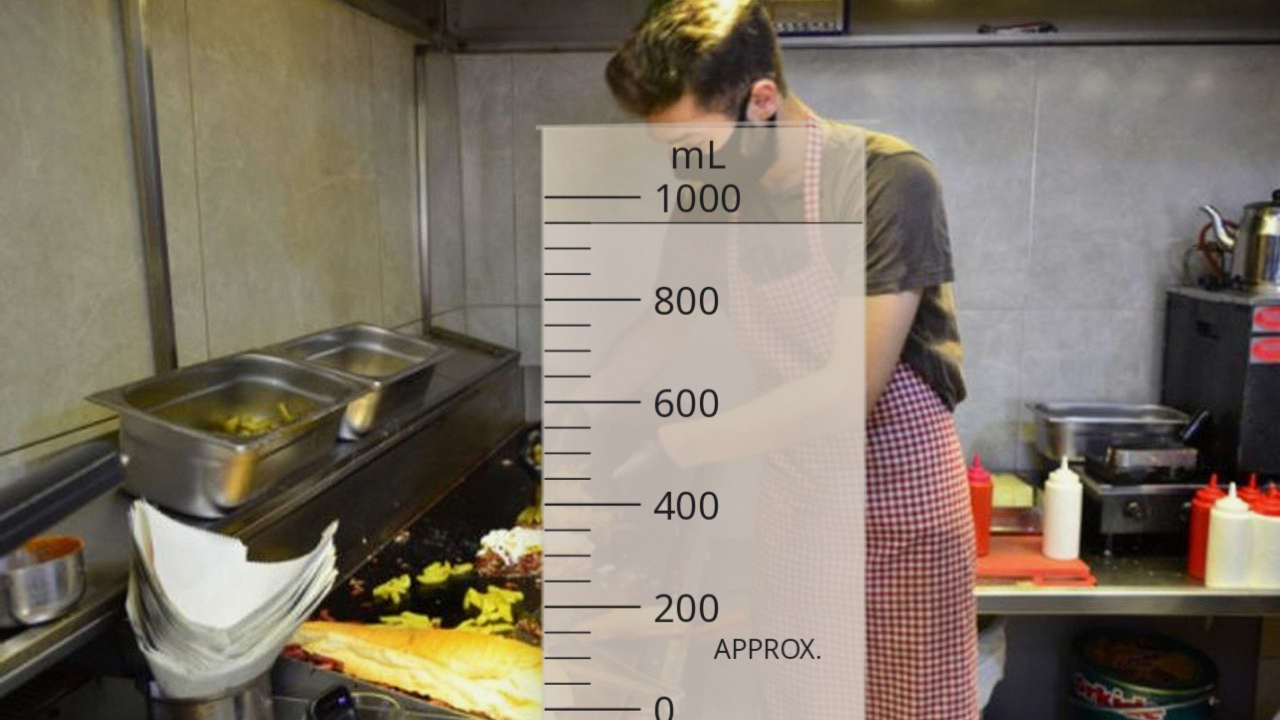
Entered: 950 mL
